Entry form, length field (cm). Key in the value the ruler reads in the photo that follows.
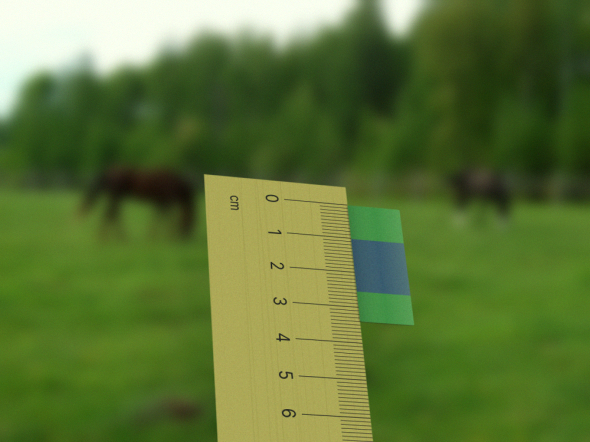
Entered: 3.4 cm
